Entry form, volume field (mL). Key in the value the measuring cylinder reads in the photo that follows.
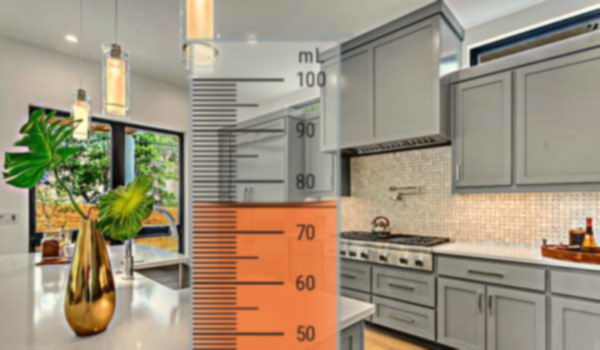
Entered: 75 mL
